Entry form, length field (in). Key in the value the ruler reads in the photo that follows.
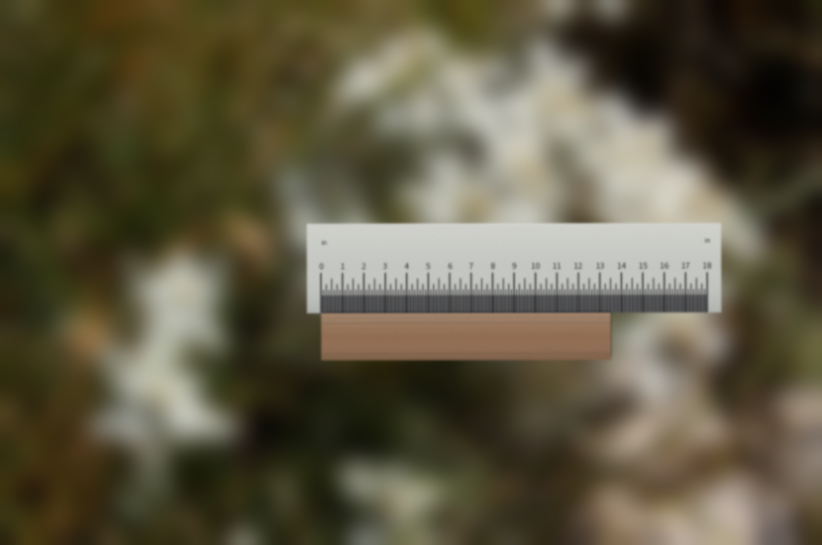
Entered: 13.5 in
